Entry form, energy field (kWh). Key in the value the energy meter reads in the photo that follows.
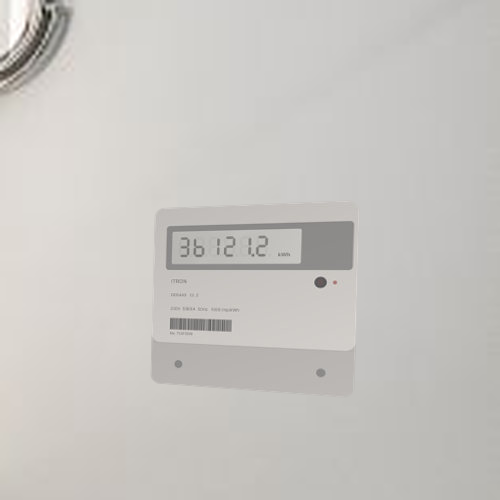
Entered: 36121.2 kWh
